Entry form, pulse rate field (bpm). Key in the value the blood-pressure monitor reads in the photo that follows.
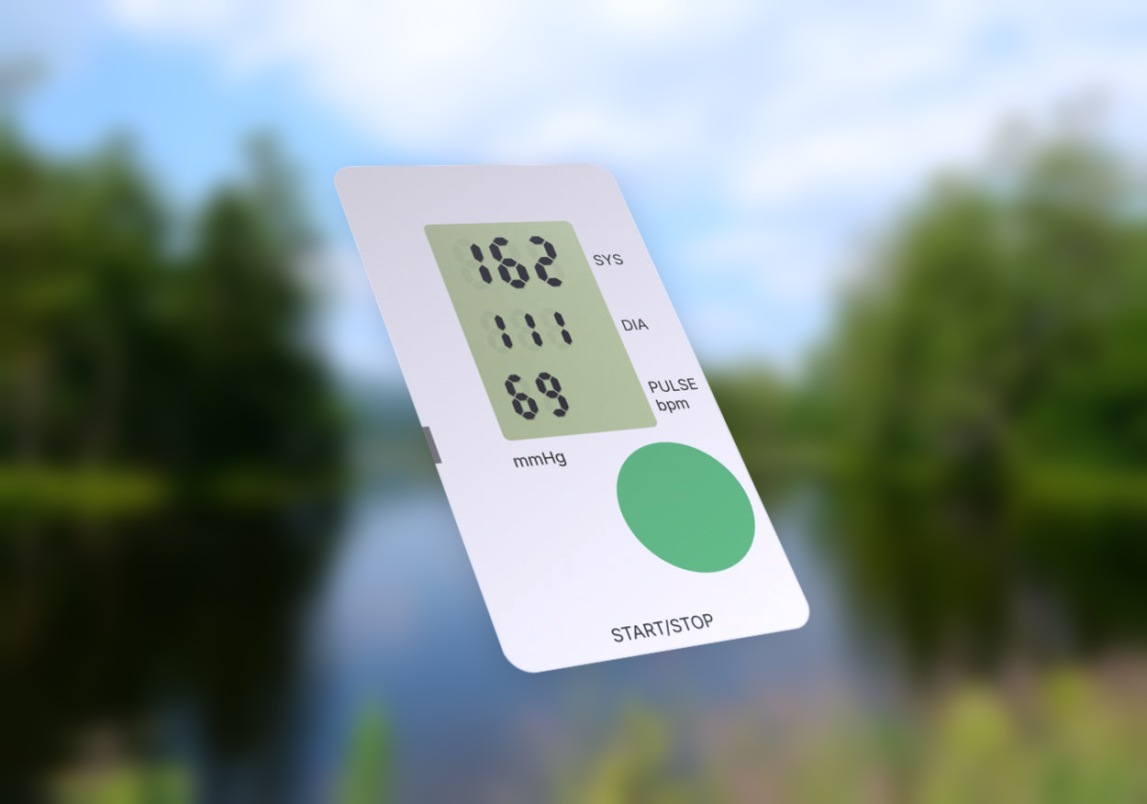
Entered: 69 bpm
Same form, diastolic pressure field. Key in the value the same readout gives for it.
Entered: 111 mmHg
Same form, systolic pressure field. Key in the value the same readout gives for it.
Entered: 162 mmHg
